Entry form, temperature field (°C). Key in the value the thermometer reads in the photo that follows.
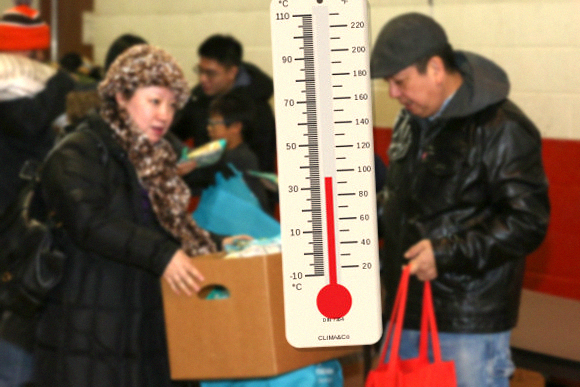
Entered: 35 °C
